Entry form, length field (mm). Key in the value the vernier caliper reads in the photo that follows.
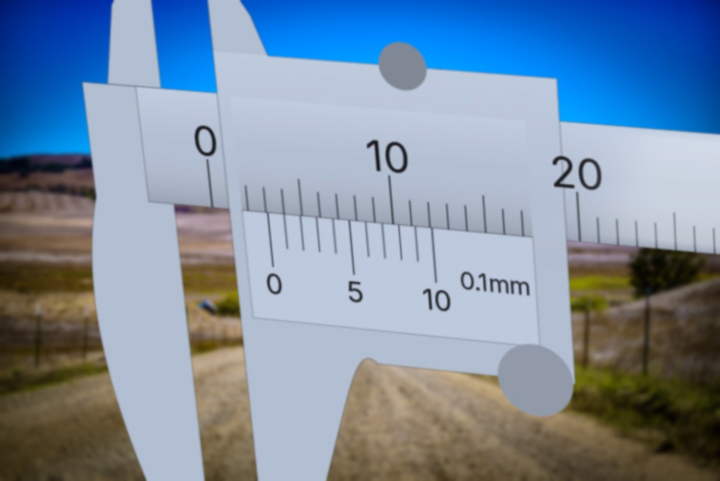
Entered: 3.1 mm
